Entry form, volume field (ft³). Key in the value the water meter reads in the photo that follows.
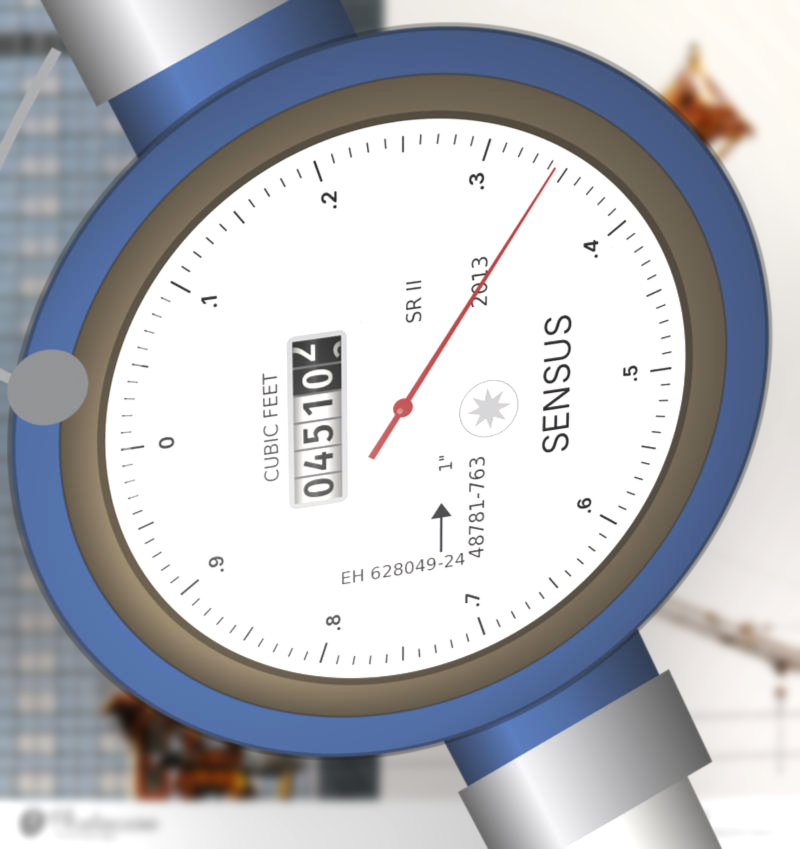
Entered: 45102.34 ft³
